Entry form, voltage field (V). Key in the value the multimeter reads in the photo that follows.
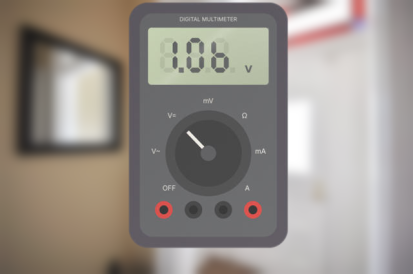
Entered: 1.06 V
